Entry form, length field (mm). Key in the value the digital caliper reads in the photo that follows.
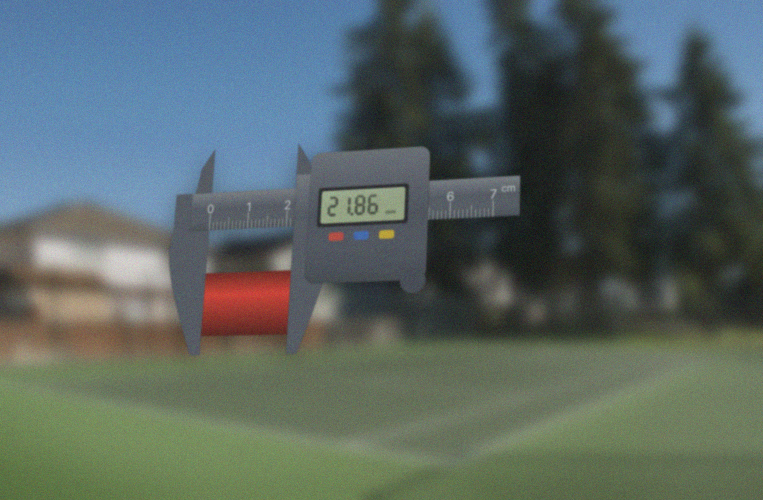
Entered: 21.86 mm
